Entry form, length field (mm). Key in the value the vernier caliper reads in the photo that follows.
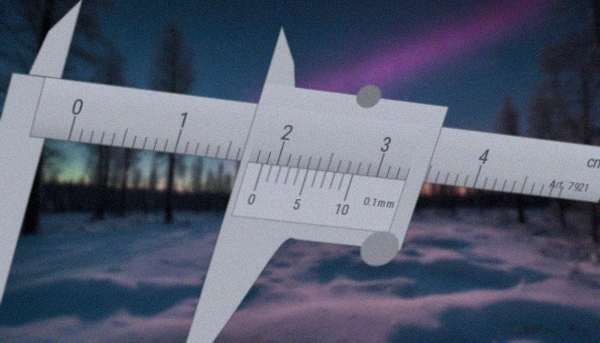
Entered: 18.6 mm
